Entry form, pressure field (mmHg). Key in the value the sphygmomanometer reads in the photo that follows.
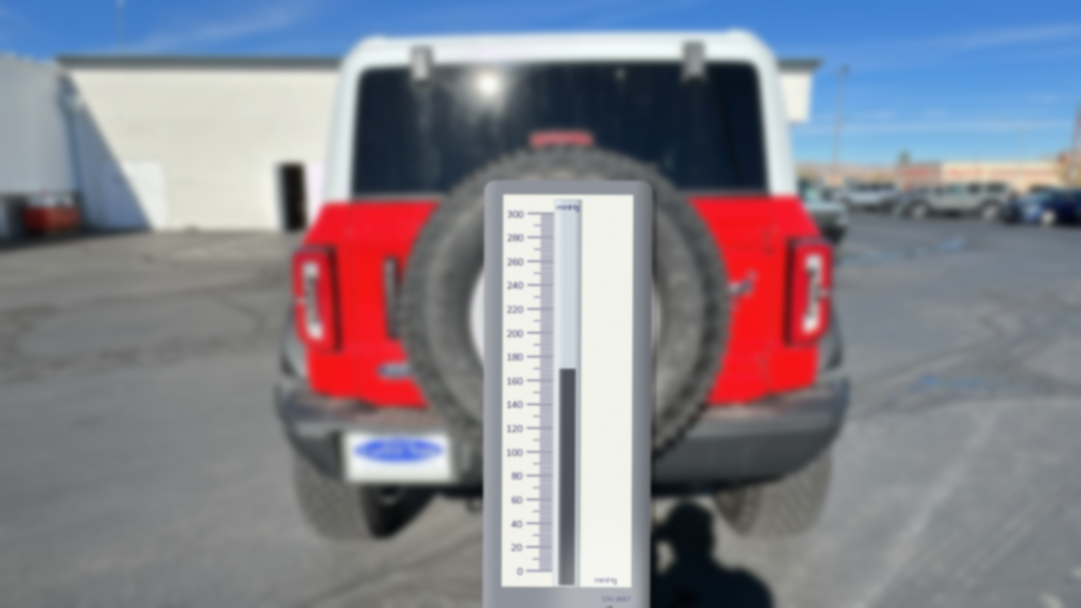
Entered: 170 mmHg
